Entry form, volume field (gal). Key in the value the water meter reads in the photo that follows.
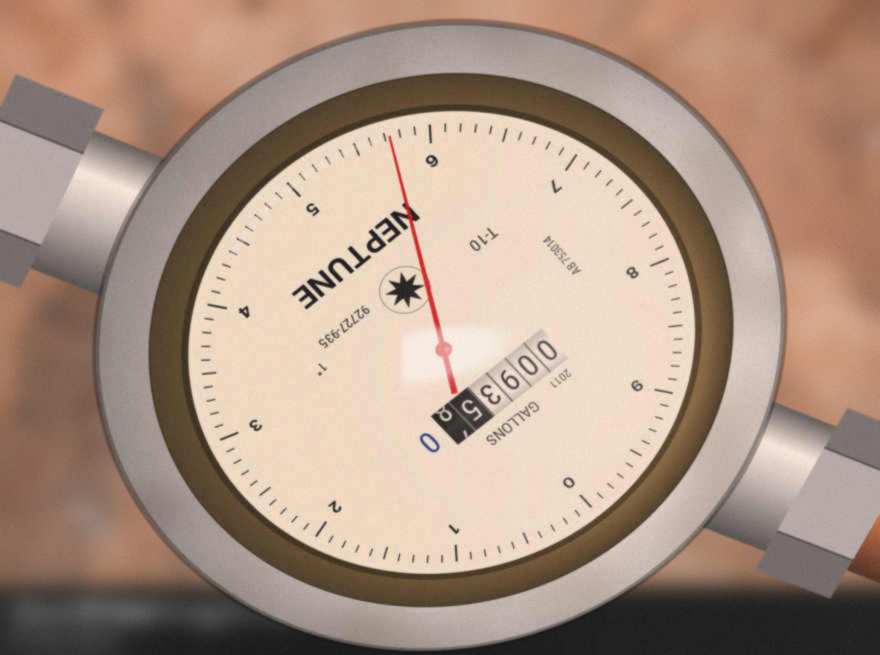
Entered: 93575.7 gal
